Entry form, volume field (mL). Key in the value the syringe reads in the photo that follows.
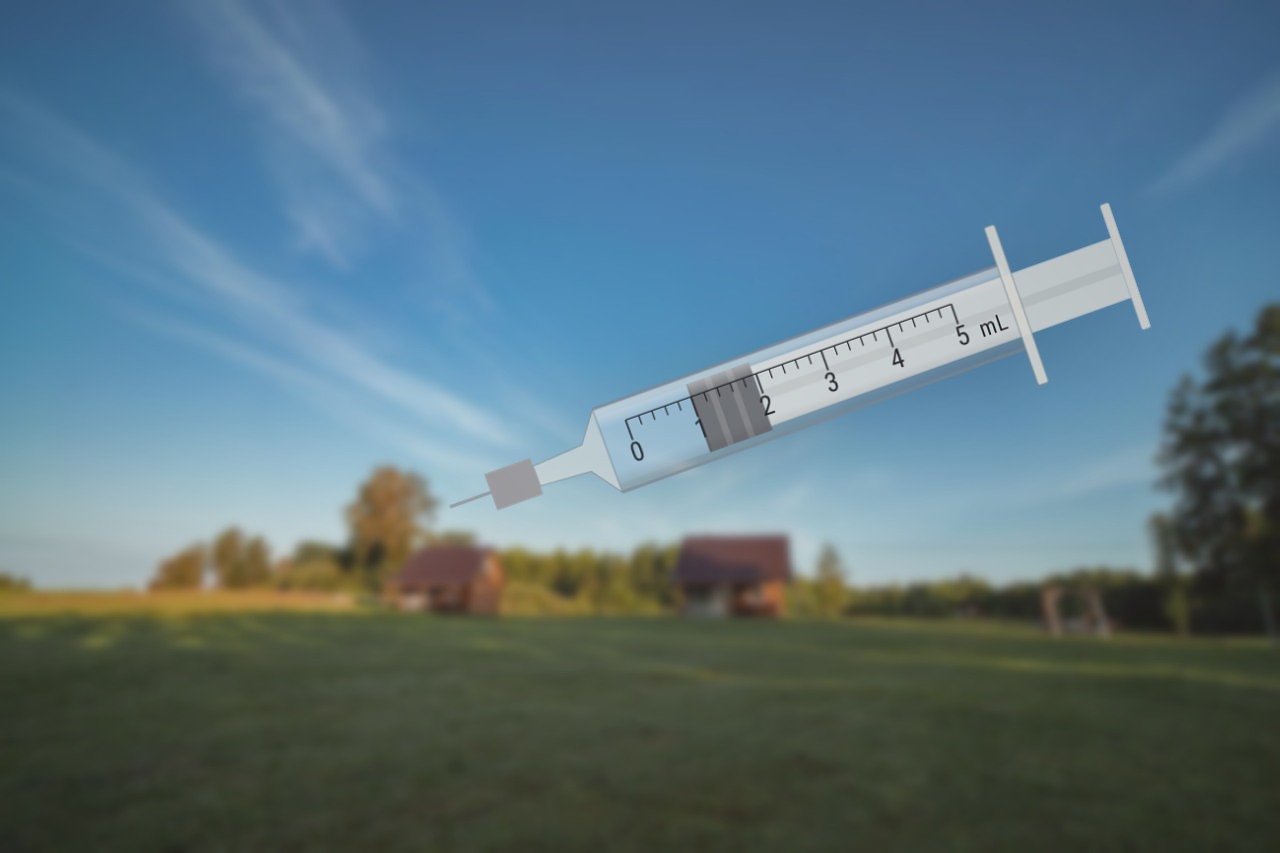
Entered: 1 mL
